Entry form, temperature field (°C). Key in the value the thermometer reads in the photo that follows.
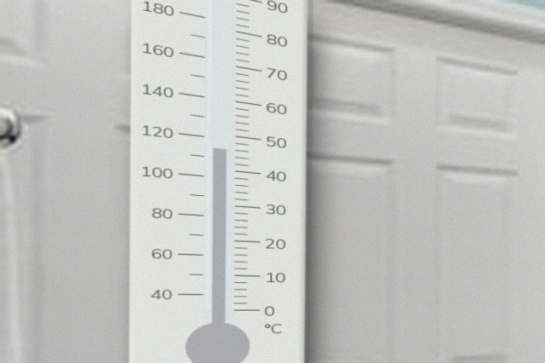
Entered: 46 °C
